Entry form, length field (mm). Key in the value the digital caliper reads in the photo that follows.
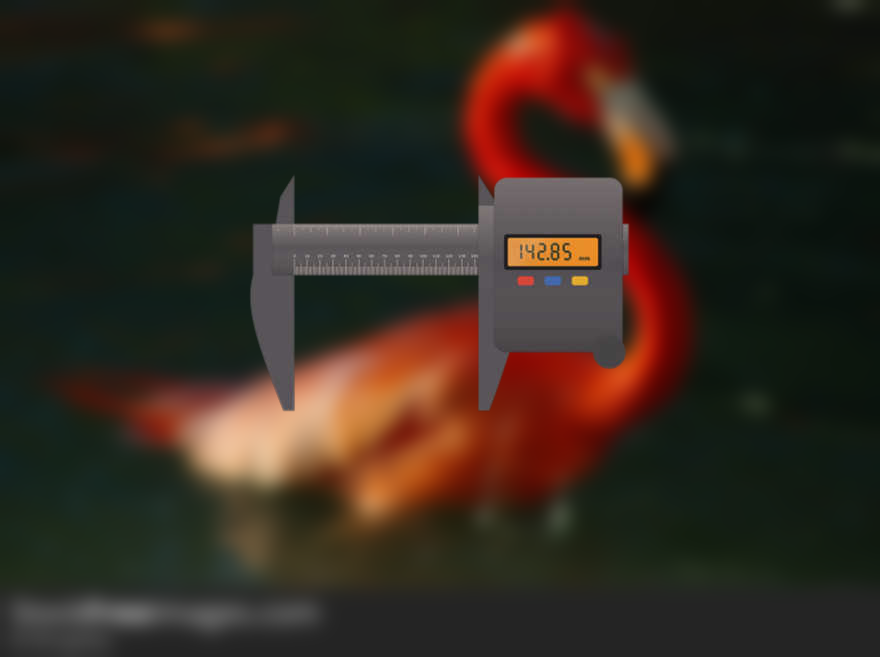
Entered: 142.85 mm
